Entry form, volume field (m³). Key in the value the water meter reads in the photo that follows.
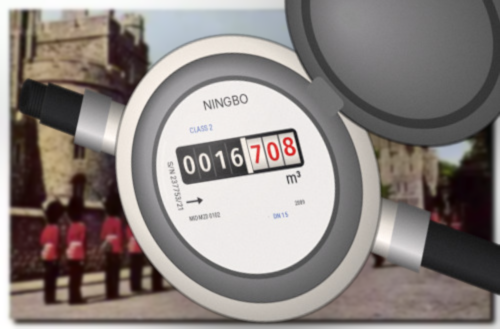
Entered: 16.708 m³
